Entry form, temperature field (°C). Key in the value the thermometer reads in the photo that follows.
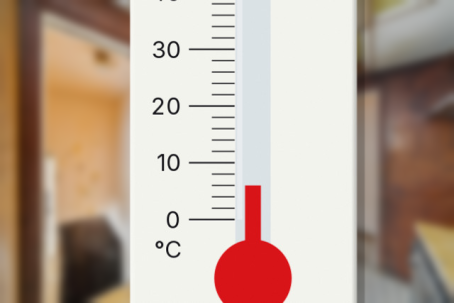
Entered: 6 °C
